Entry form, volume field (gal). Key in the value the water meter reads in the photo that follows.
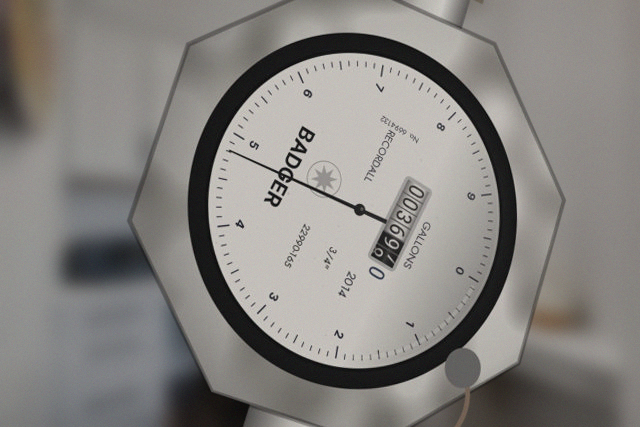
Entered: 36974.8 gal
